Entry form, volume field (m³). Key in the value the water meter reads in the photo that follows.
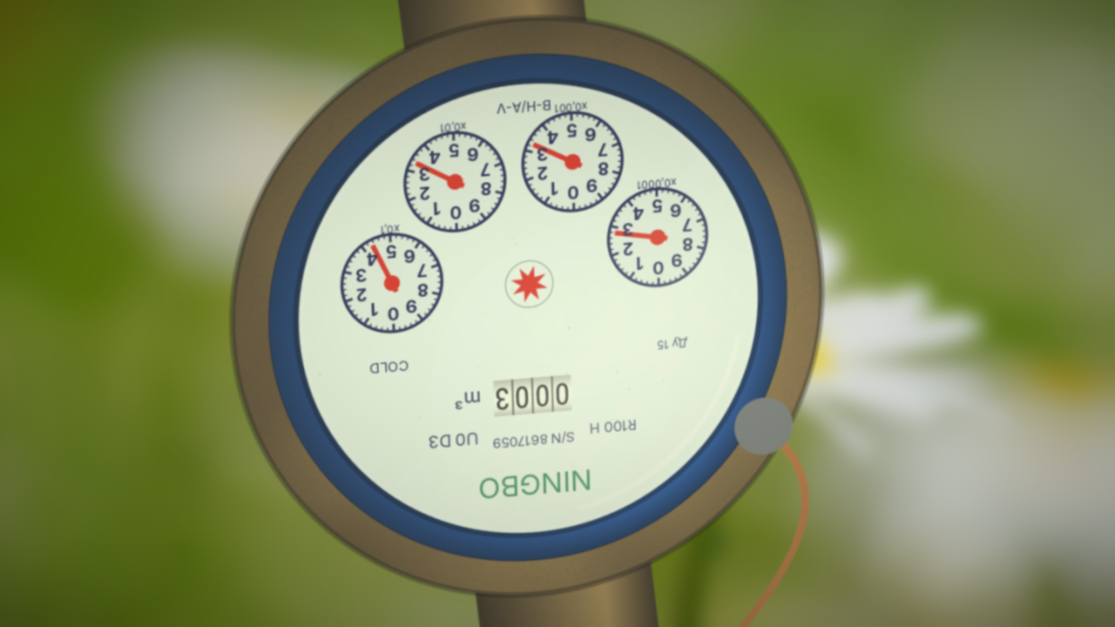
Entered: 3.4332 m³
